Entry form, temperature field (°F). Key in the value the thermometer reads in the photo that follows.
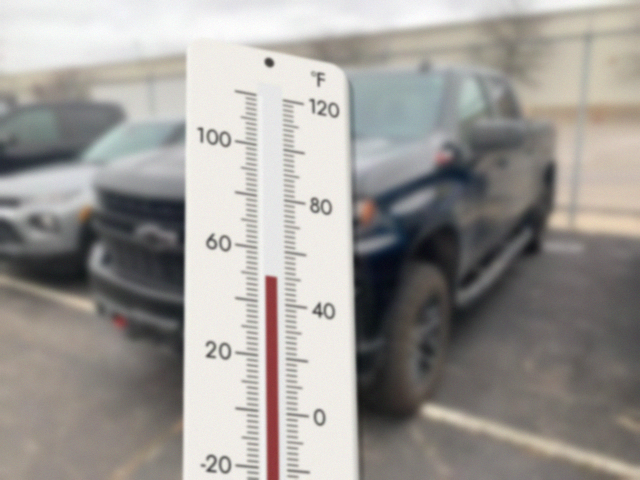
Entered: 50 °F
